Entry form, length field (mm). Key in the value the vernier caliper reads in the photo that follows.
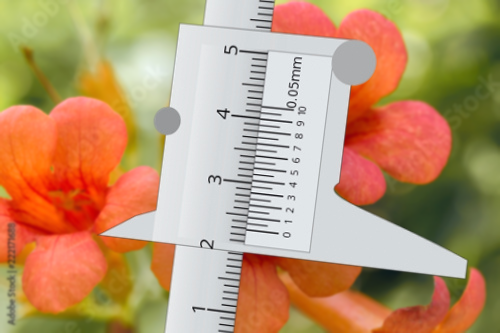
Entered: 22.8 mm
